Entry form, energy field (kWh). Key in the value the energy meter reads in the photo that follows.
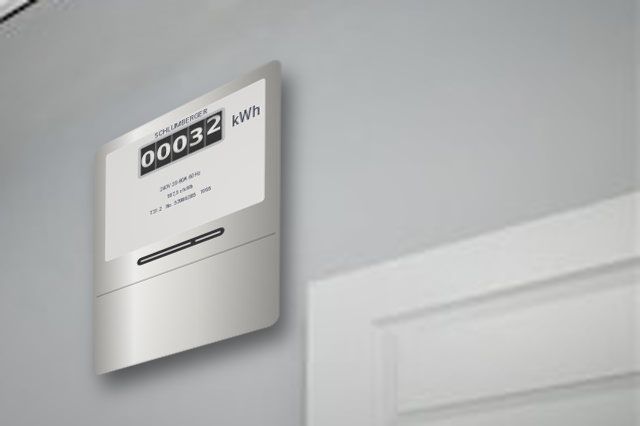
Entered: 32 kWh
